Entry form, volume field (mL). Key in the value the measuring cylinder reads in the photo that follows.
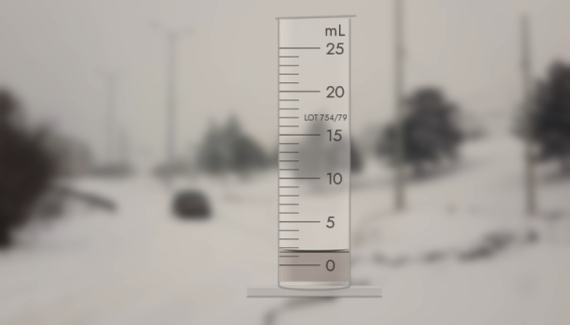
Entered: 1.5 mL
